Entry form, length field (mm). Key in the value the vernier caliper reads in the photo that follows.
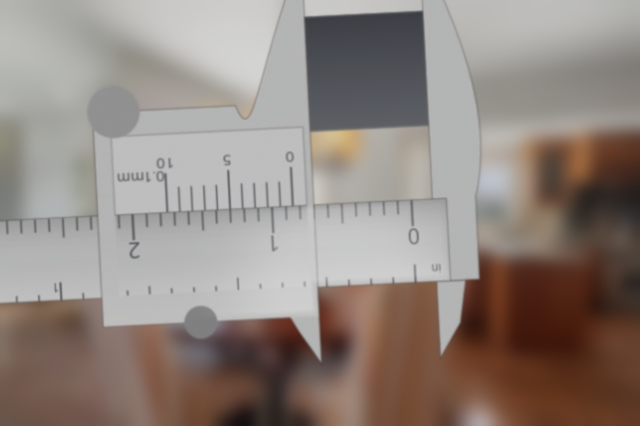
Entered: 8.5 mm
